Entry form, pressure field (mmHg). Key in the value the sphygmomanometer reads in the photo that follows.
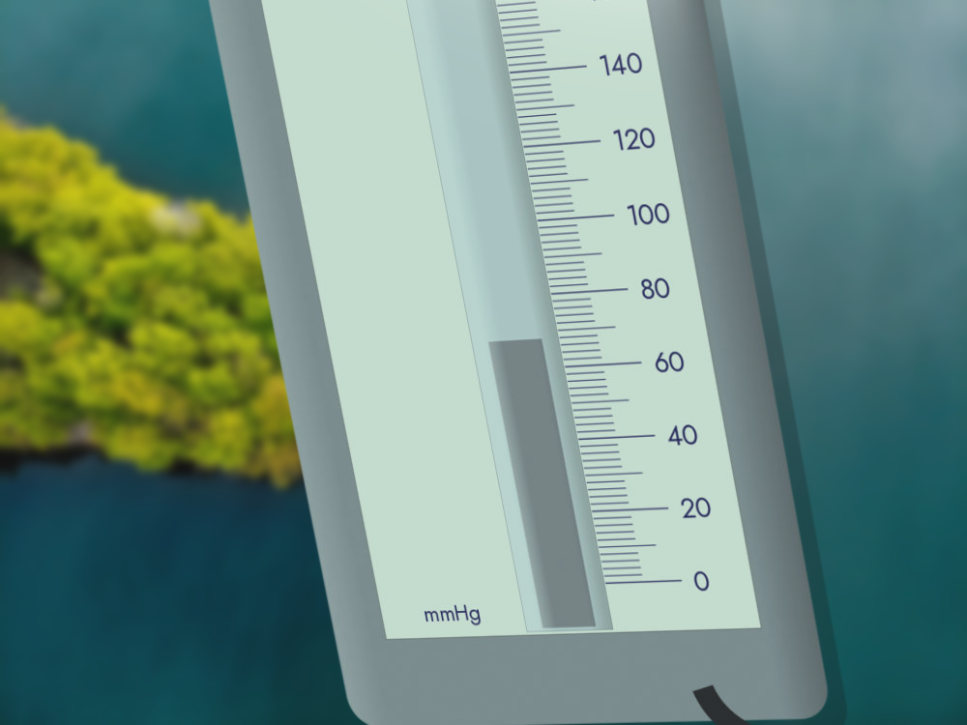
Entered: 68 mmHg
